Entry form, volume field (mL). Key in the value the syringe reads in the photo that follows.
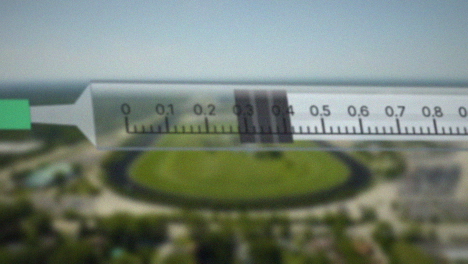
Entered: 0.28 mL
